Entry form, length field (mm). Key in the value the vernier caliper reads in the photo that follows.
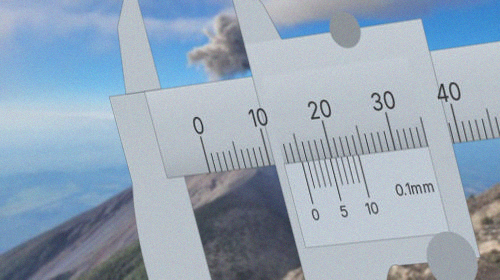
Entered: 15.2 mm
